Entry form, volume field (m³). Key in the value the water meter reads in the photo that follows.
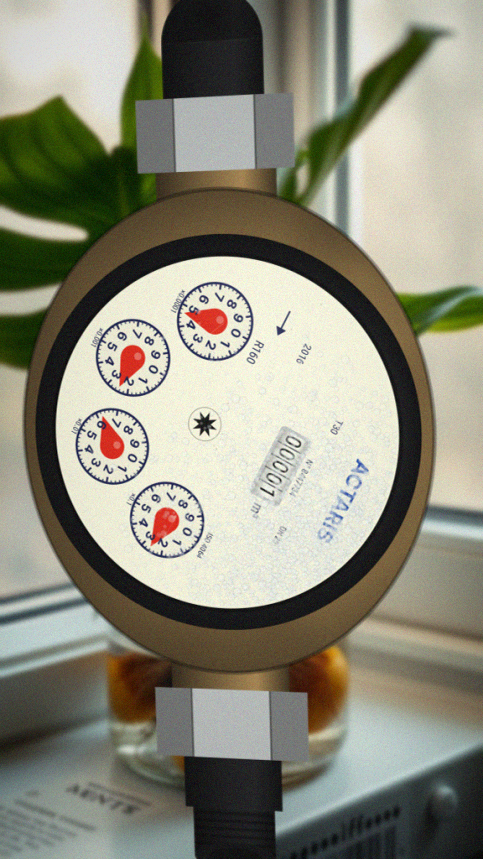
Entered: 1.2624 m³
